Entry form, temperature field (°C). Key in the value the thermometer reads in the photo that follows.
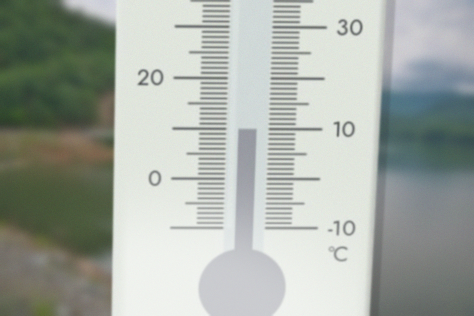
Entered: 10 °C
